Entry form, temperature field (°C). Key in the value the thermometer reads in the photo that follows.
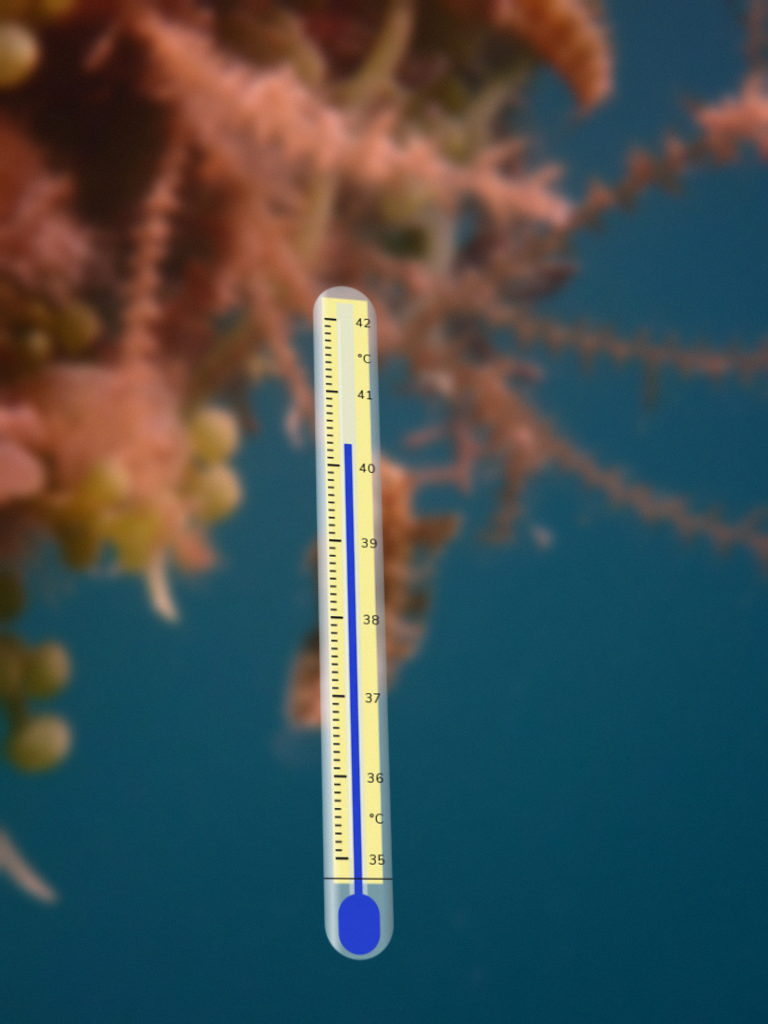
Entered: 40.3 °C
